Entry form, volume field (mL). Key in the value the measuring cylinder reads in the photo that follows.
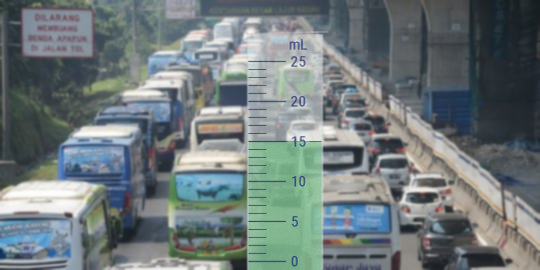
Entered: 15 mL
